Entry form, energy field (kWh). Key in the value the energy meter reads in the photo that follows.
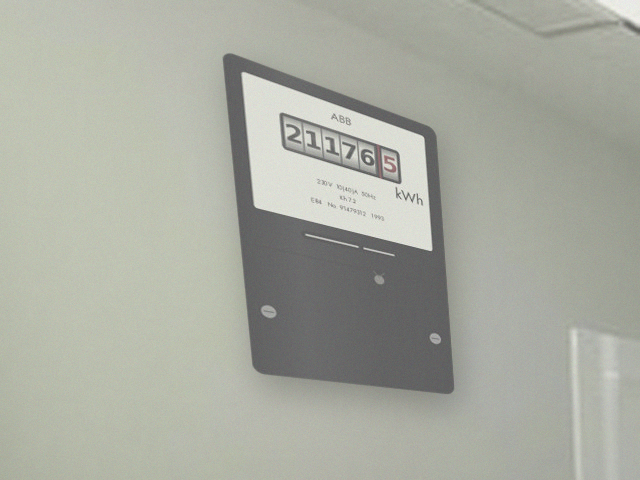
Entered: 21176.5 kWh
